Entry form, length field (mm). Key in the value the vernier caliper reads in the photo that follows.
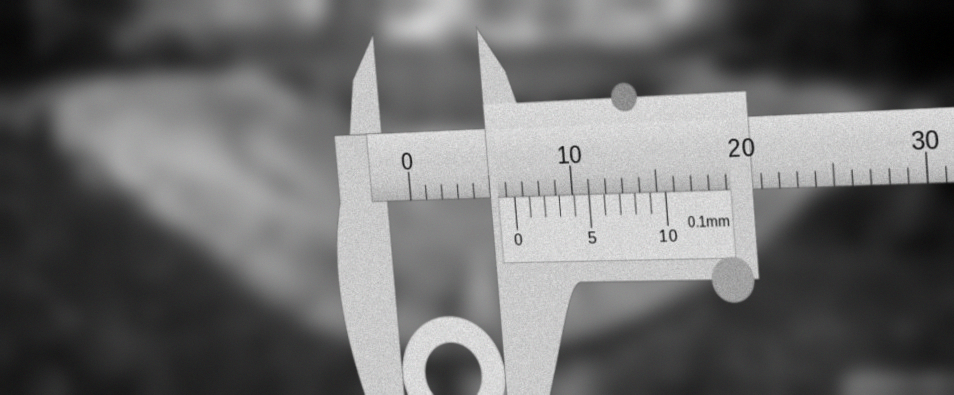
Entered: 6.5 mm
